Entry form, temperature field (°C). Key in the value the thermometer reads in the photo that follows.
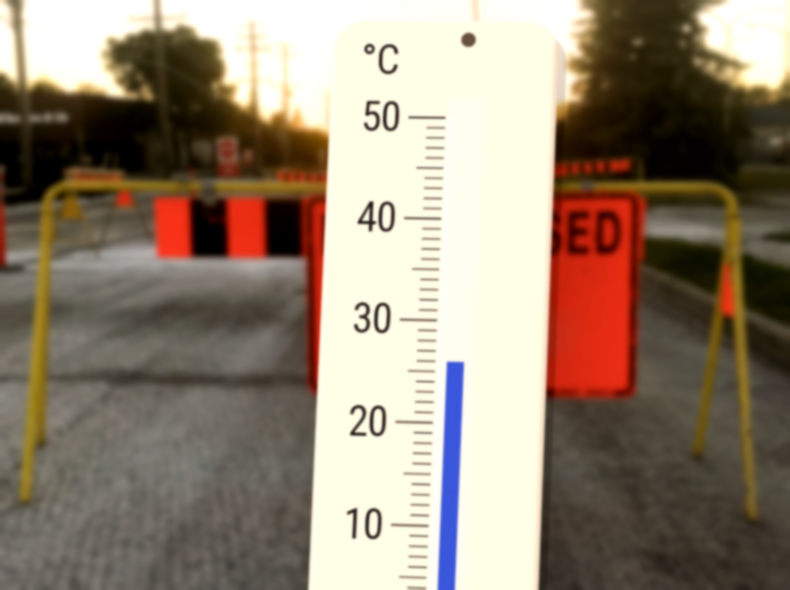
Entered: 26 °C
